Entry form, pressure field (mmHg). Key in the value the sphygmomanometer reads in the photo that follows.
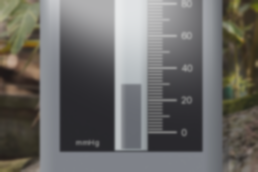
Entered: 30 mmHg
